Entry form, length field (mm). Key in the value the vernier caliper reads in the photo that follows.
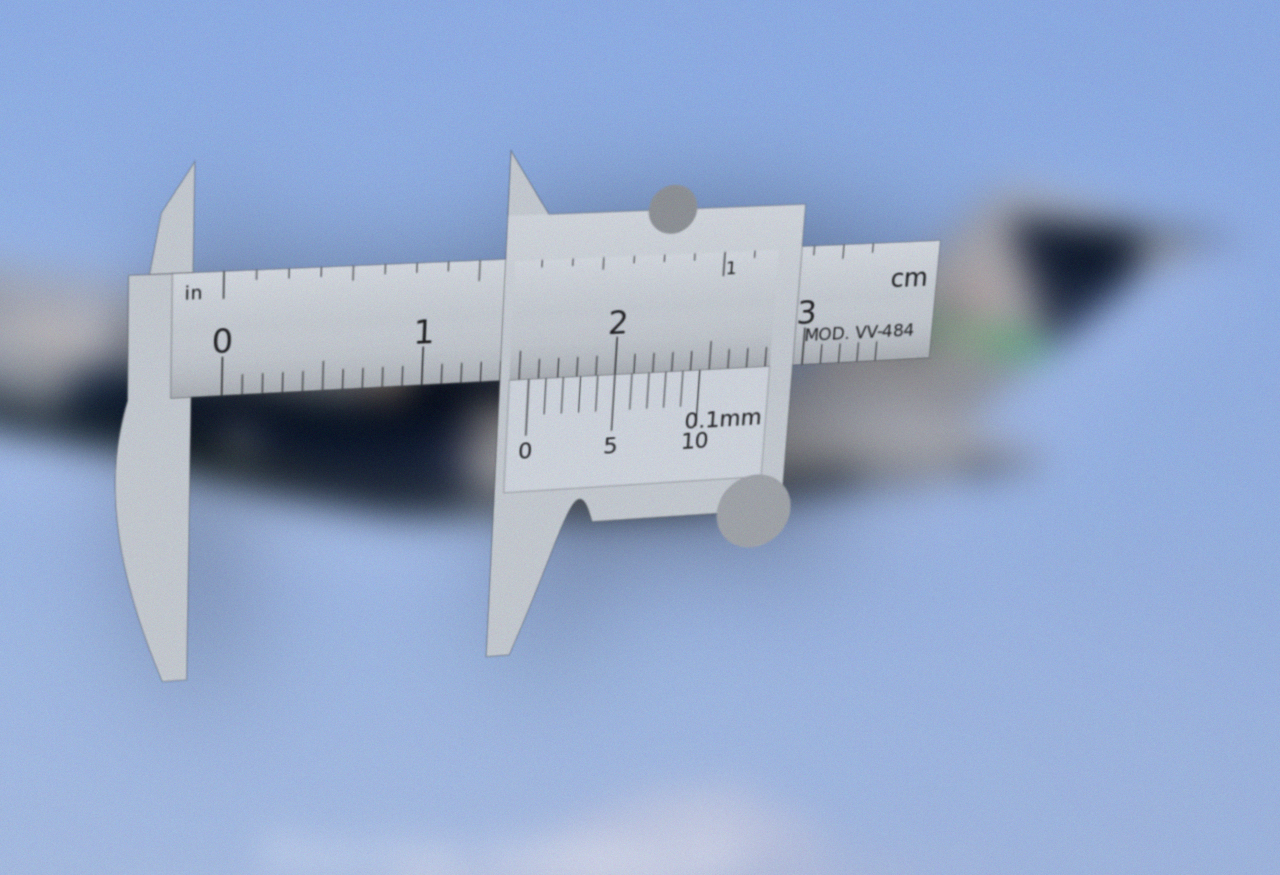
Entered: 15.5 mm
